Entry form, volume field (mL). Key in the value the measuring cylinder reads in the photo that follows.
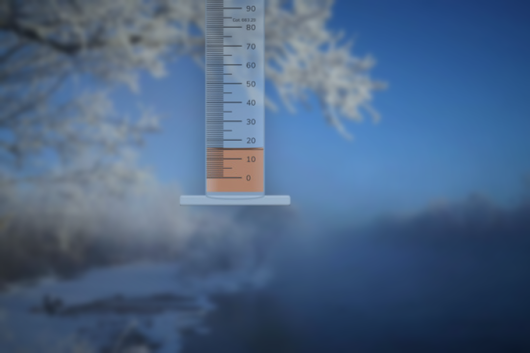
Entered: 15 mL
